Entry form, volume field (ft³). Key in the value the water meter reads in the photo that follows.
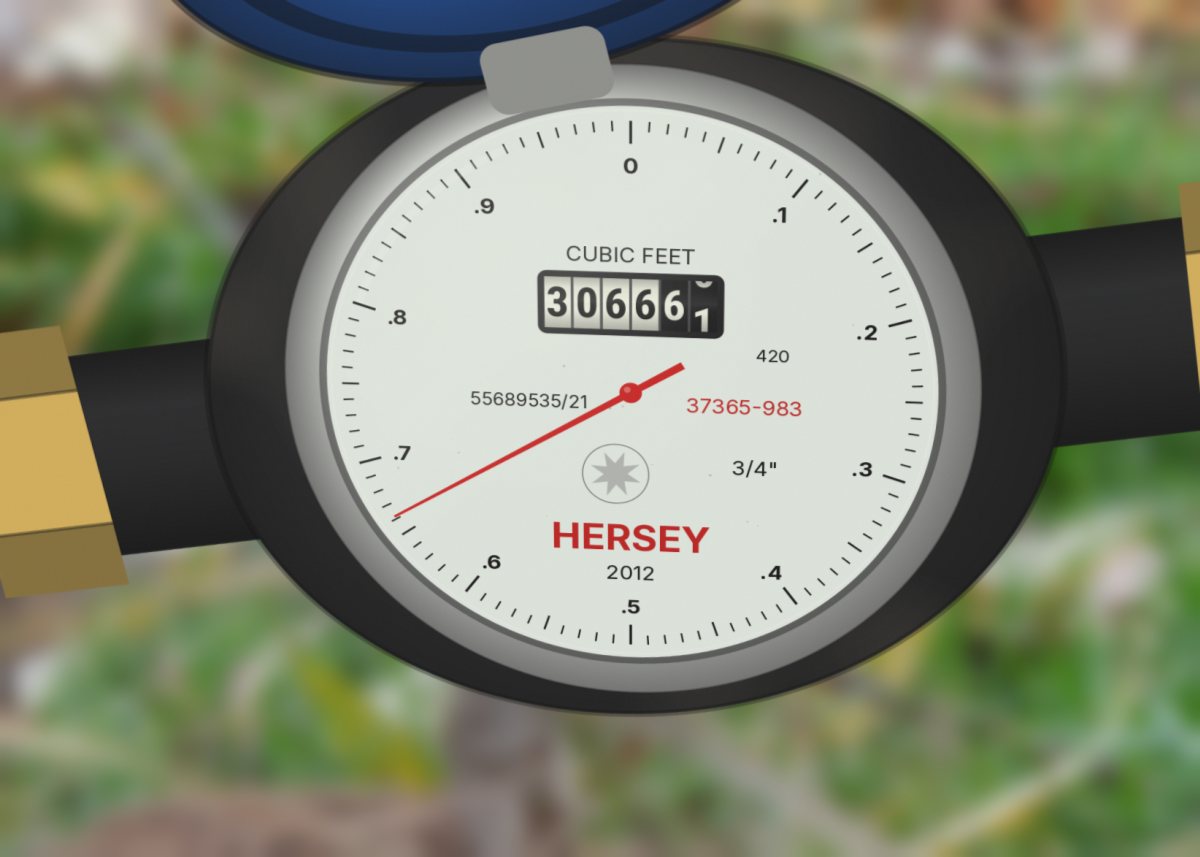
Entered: 306660.66 ft³
